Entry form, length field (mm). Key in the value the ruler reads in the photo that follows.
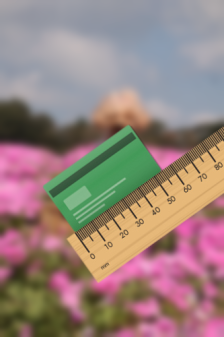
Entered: 55 mm
